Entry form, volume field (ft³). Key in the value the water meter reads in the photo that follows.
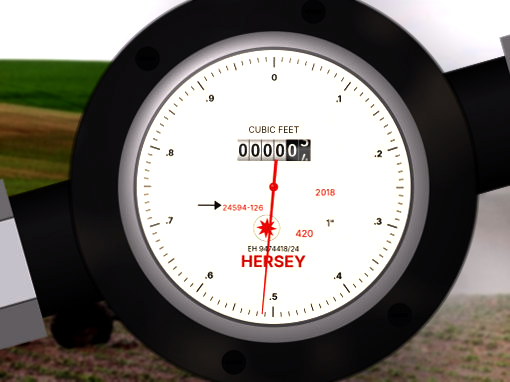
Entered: 3.51 ft³
